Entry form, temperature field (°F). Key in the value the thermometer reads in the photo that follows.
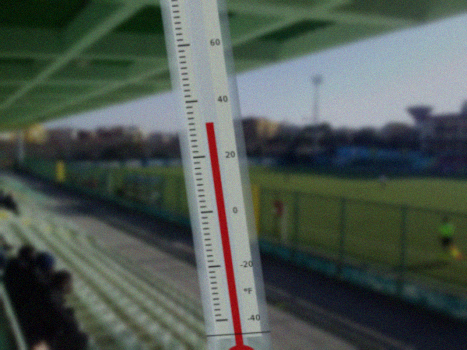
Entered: 32 °F
